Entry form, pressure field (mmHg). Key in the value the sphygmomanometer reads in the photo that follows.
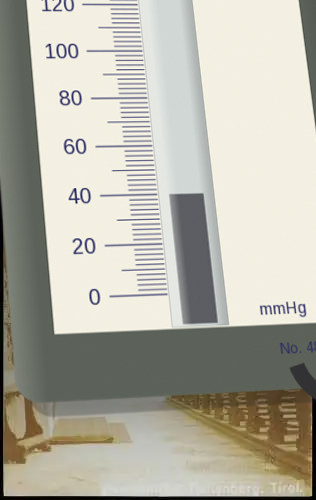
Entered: 40 mmHg
